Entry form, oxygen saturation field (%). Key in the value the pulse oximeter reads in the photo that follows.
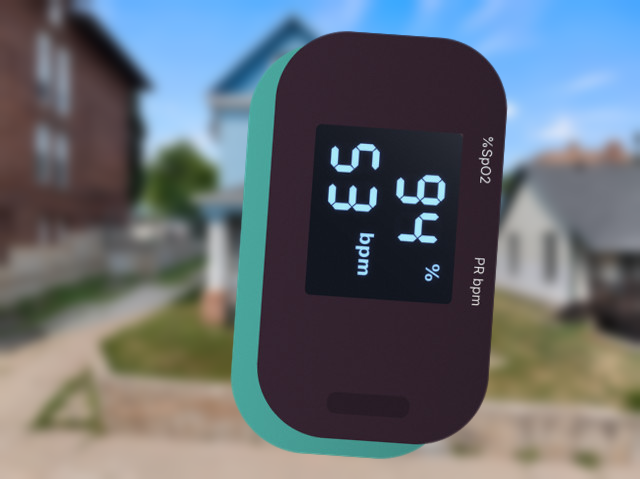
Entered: 94 %
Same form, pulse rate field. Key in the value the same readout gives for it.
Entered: 53 bpm
